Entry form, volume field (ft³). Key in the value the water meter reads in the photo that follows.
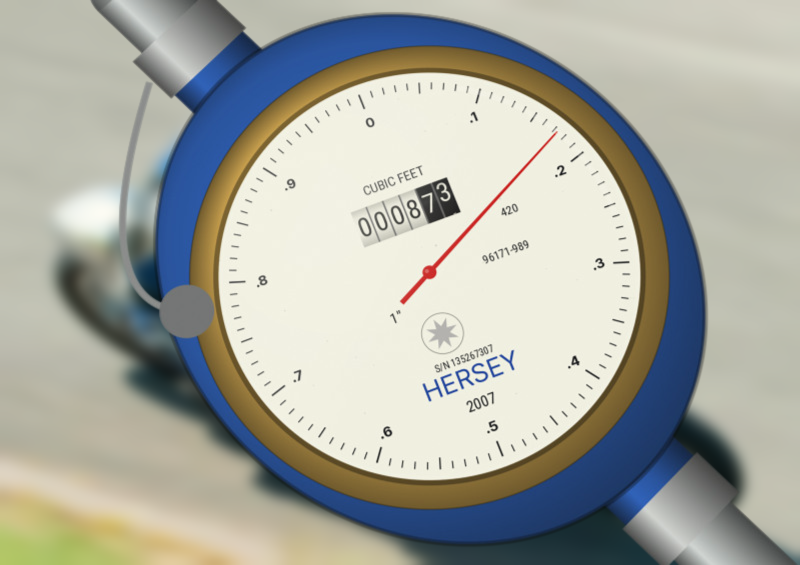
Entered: 873.17 ft³
